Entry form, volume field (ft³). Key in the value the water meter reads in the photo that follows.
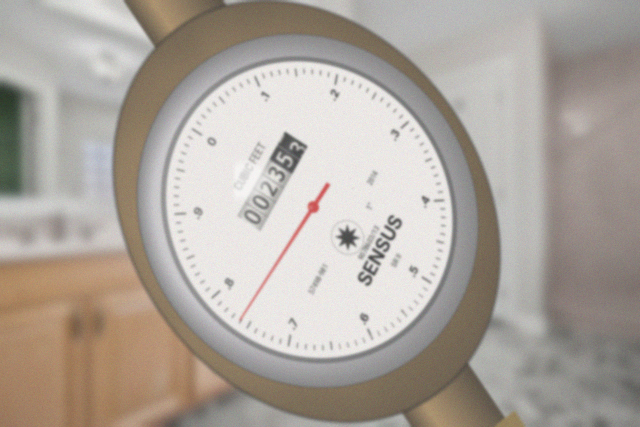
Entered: 2352.76 ft³
